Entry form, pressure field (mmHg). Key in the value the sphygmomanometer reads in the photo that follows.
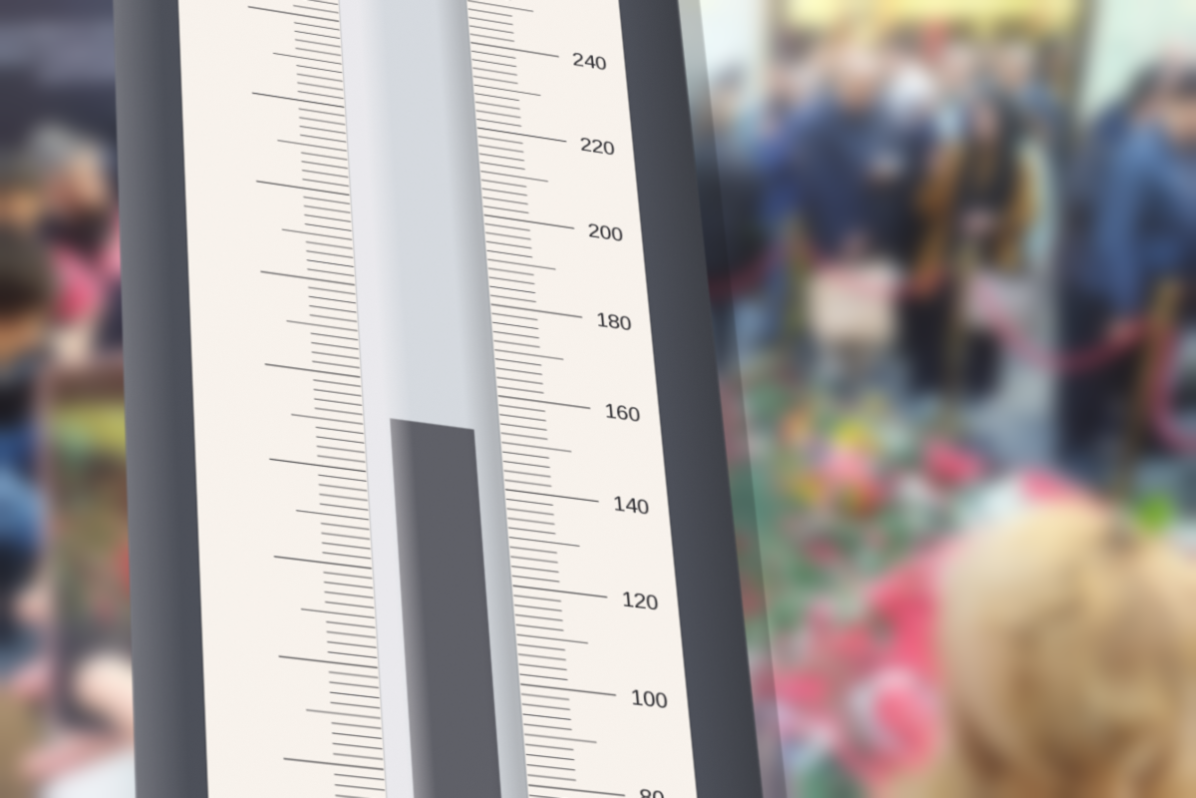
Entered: 152 mmHg
